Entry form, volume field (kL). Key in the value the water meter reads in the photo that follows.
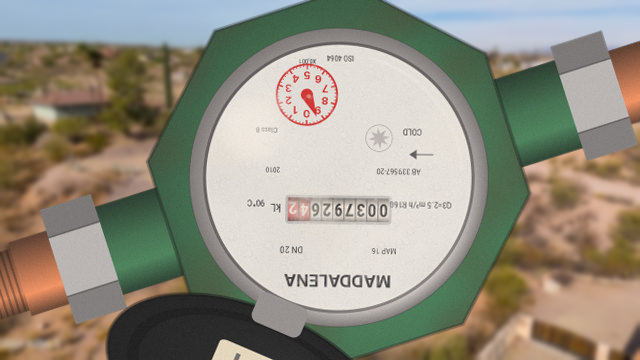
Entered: 37926.419 kL
